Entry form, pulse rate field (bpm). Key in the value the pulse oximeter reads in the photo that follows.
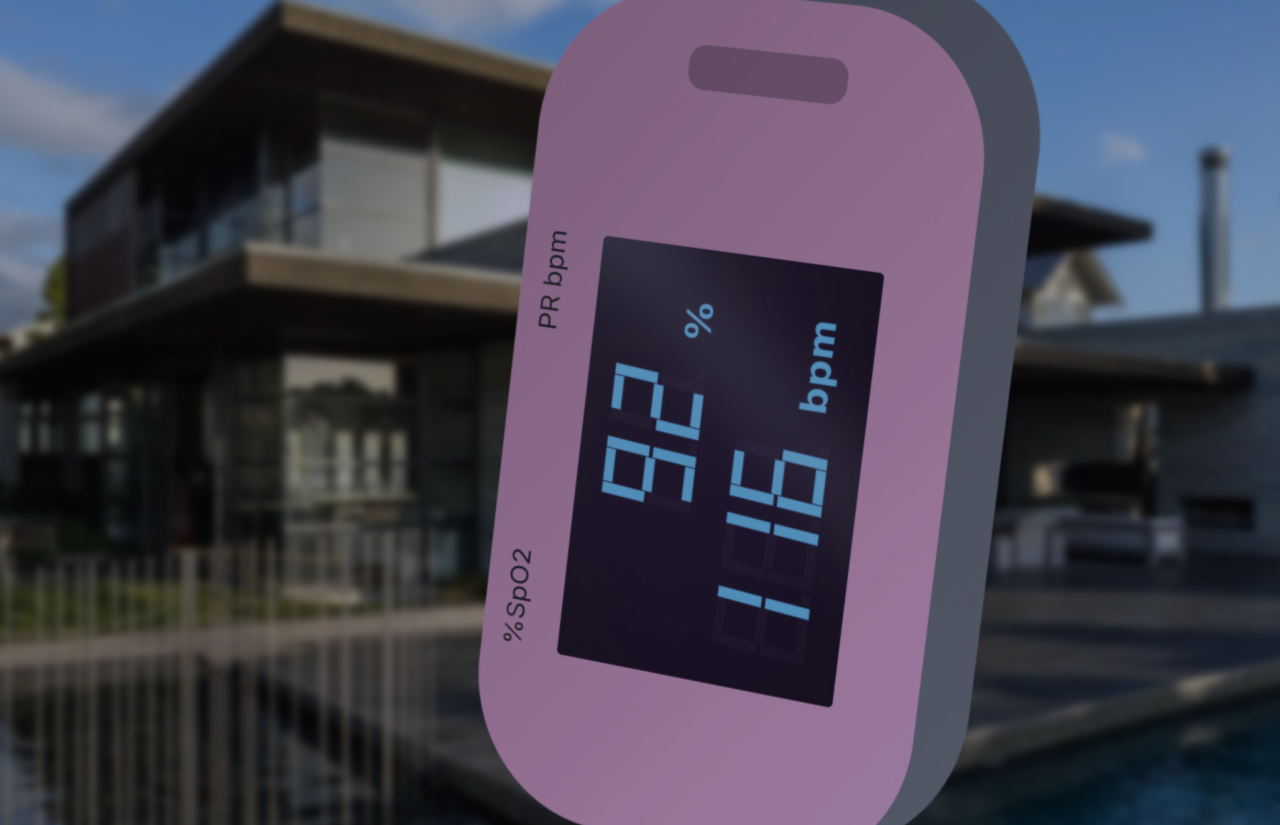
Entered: 116 bpm
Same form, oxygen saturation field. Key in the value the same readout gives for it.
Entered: 92 %
